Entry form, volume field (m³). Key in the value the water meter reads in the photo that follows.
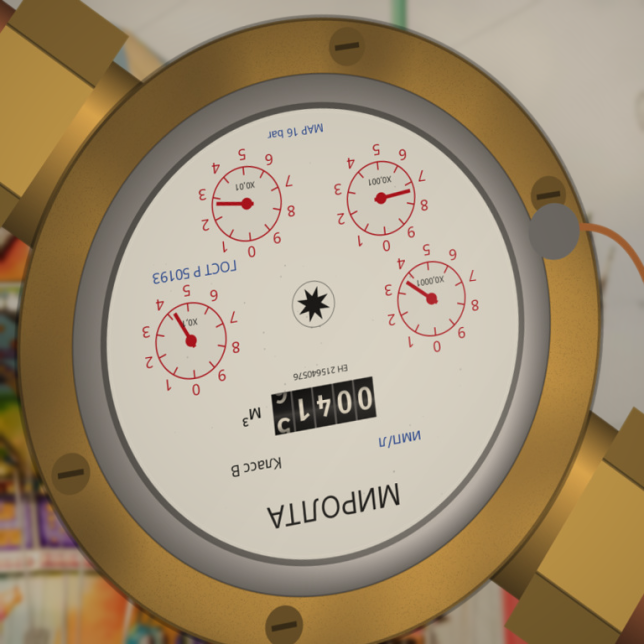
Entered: 415.4273 m³
